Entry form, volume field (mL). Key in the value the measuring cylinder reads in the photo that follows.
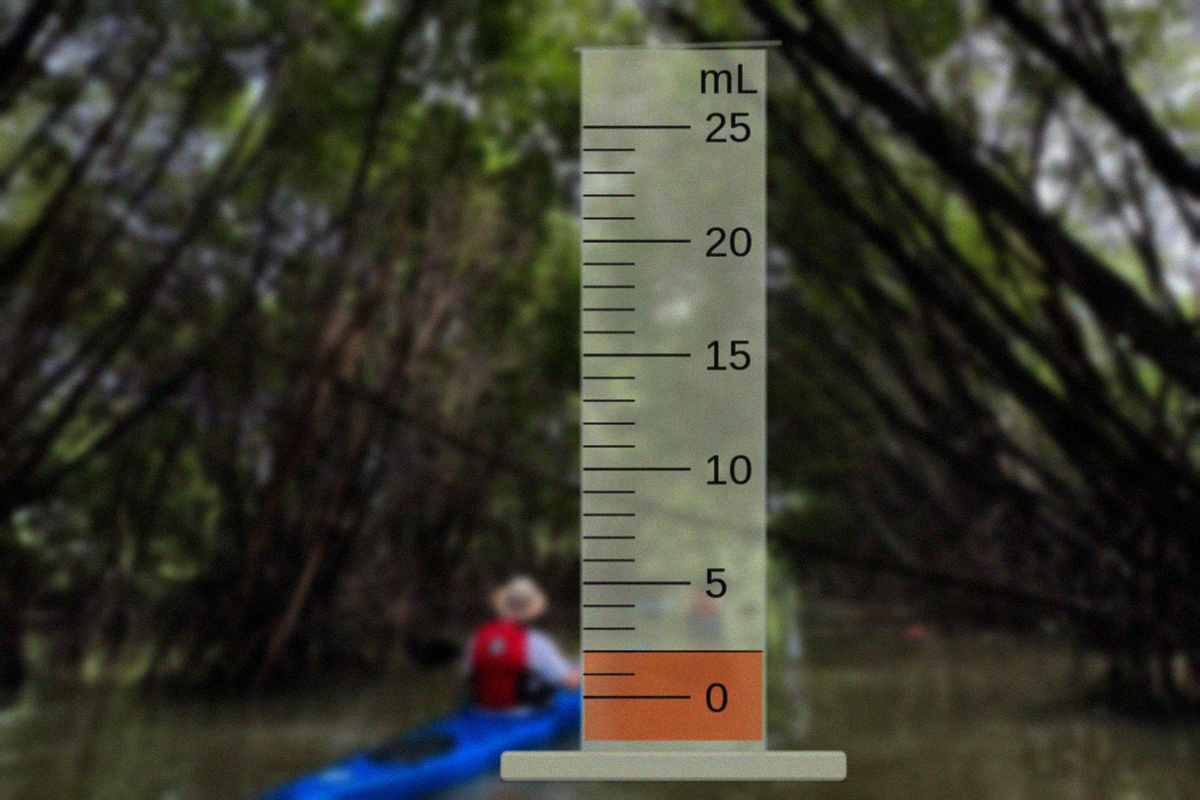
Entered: 2 mL
